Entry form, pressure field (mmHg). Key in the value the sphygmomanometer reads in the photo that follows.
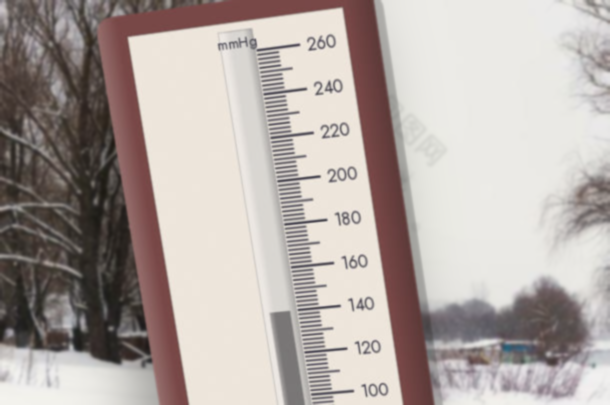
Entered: 140 mmHg
